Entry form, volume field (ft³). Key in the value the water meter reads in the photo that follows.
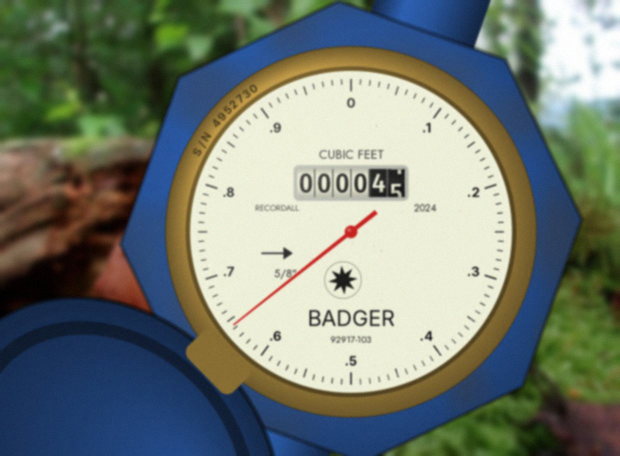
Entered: 44.64 ft³
